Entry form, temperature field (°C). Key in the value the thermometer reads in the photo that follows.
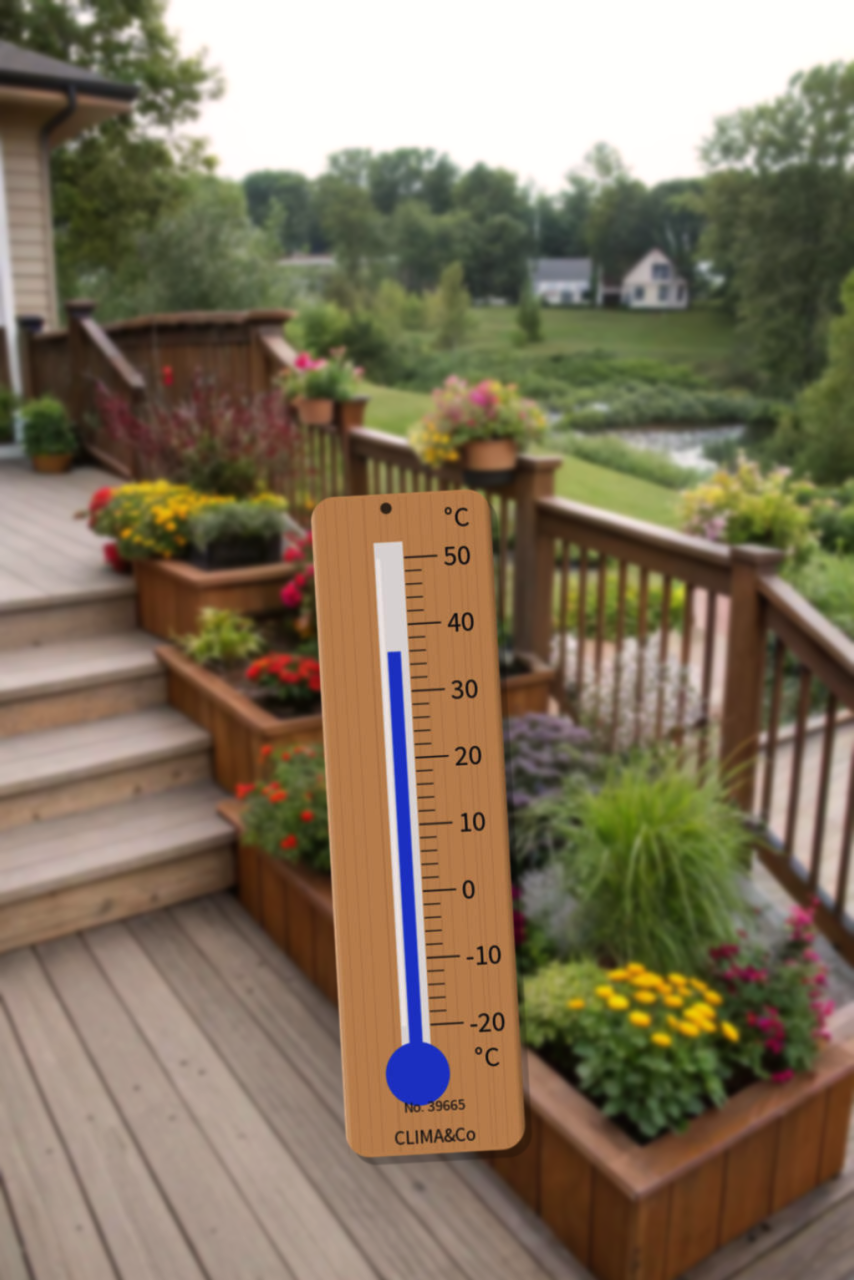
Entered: 36 °C
